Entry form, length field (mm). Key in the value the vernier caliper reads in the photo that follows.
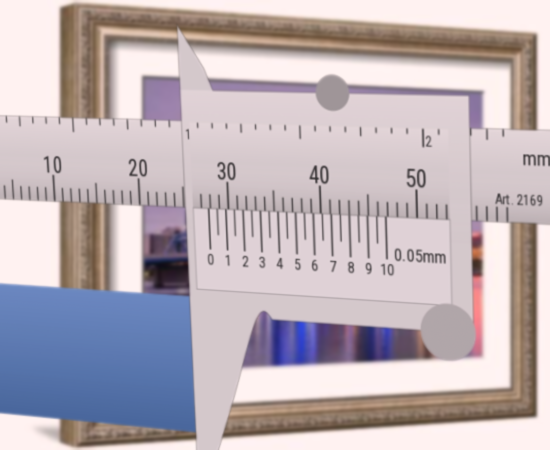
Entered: 27.8 mm
